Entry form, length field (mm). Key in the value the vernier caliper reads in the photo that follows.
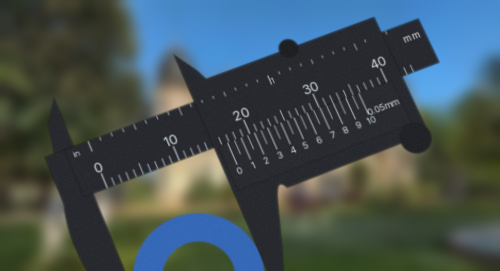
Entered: 16.8 mm
